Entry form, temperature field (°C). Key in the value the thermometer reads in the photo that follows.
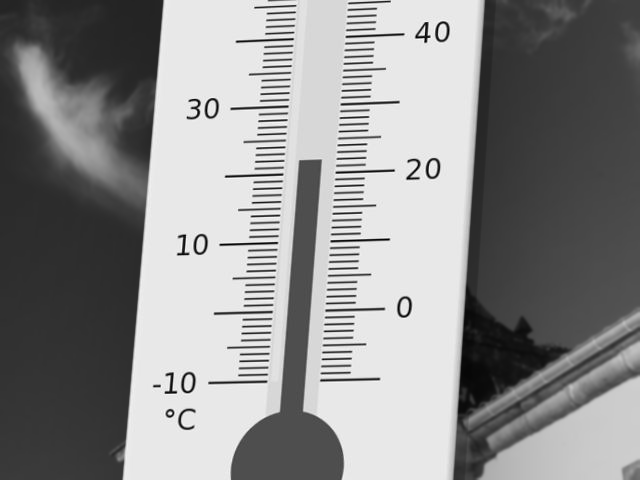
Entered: 22 °C
